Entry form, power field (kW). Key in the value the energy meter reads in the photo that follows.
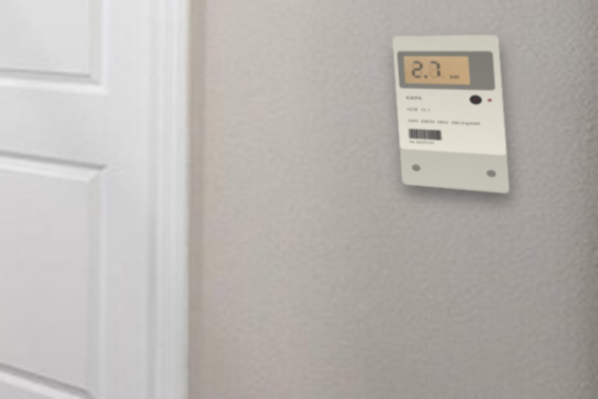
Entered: 2.7 kW
